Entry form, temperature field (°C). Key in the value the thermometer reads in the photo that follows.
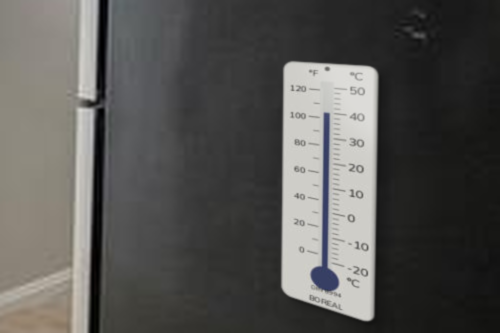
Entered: 40 °C
